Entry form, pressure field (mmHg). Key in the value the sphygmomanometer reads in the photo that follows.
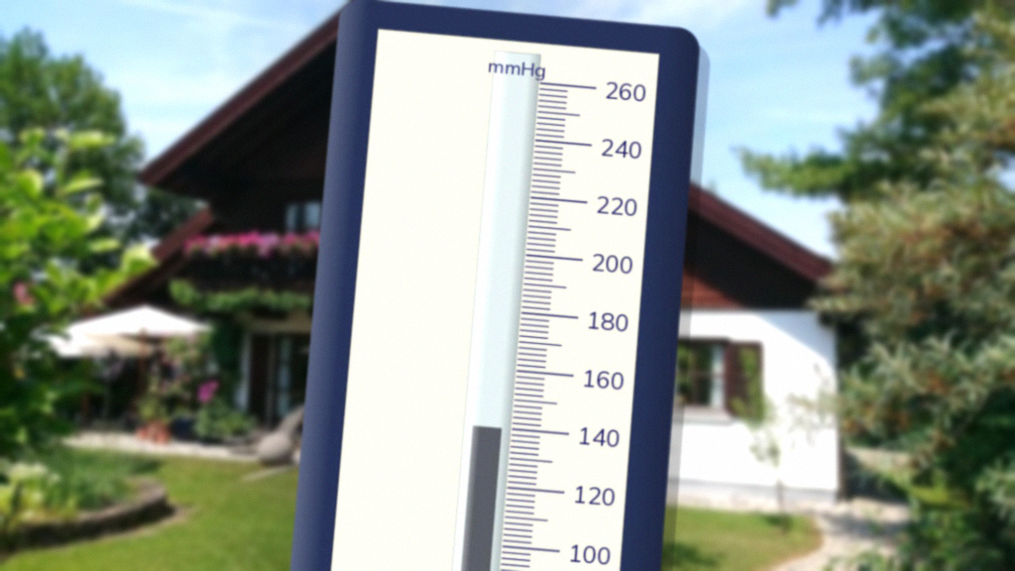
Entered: 140 mmHg
